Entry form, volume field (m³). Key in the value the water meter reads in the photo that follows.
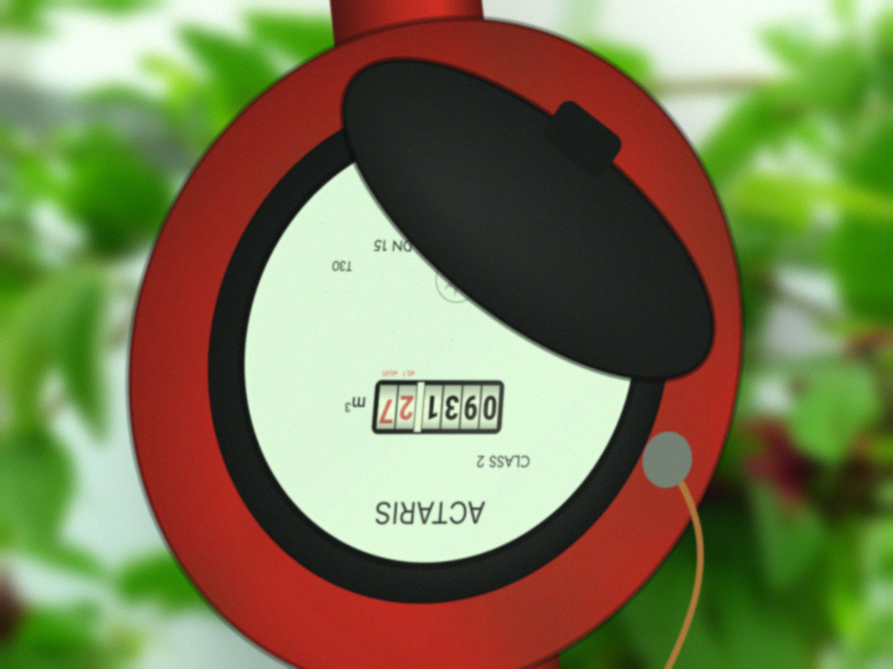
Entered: 931.27 m³
